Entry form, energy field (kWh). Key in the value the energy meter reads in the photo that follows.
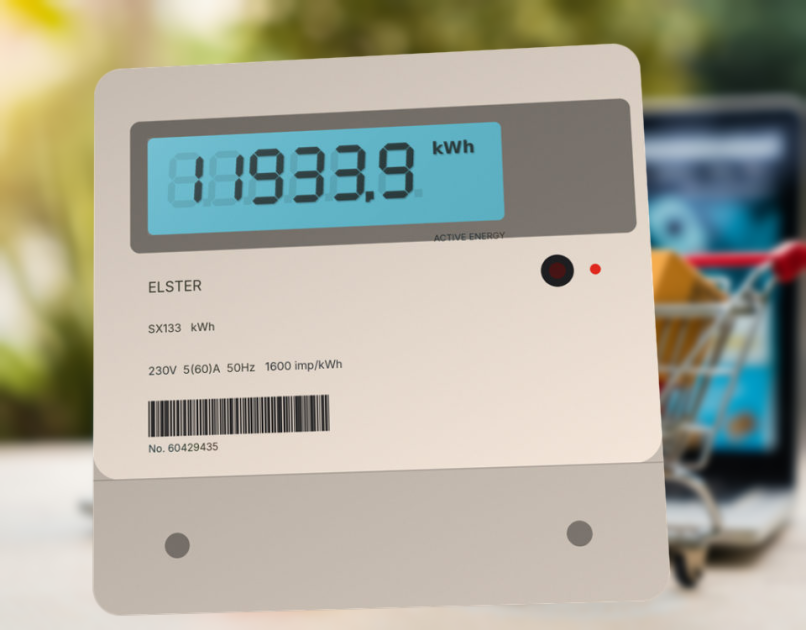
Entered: 11933.9 kWh
